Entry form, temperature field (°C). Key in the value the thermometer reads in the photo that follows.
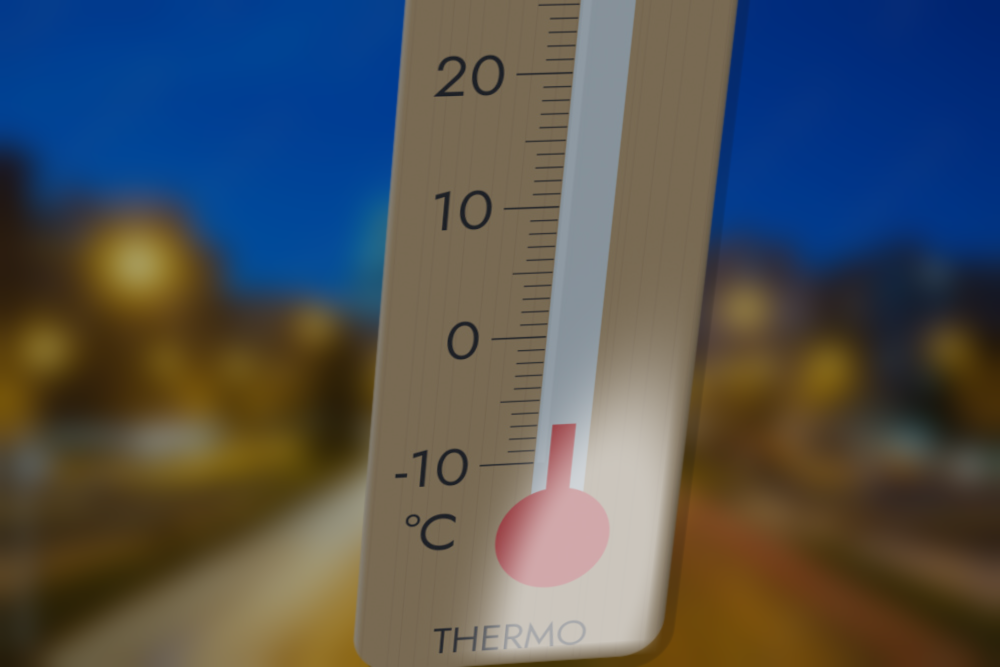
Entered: -7 °C
